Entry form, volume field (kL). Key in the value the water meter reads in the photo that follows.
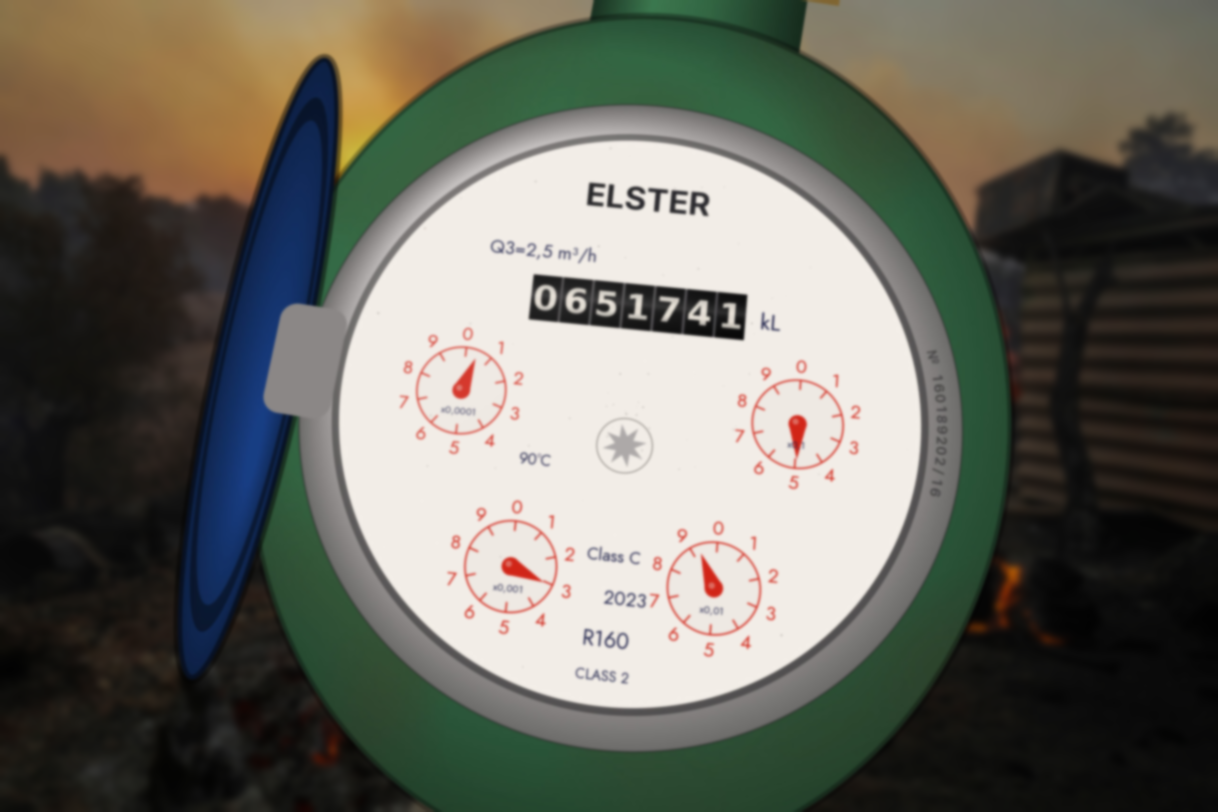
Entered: 651741.4930 kL
